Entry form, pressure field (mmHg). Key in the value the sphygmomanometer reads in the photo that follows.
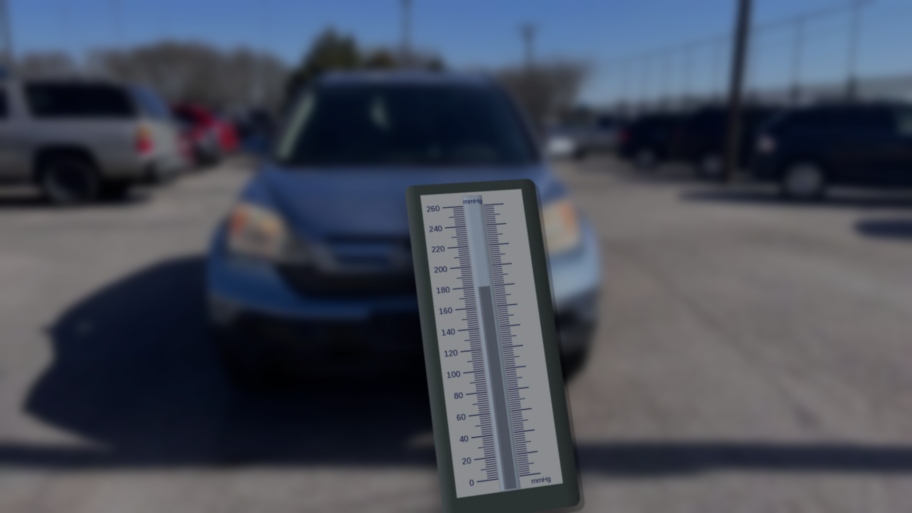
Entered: 180 mmHg
